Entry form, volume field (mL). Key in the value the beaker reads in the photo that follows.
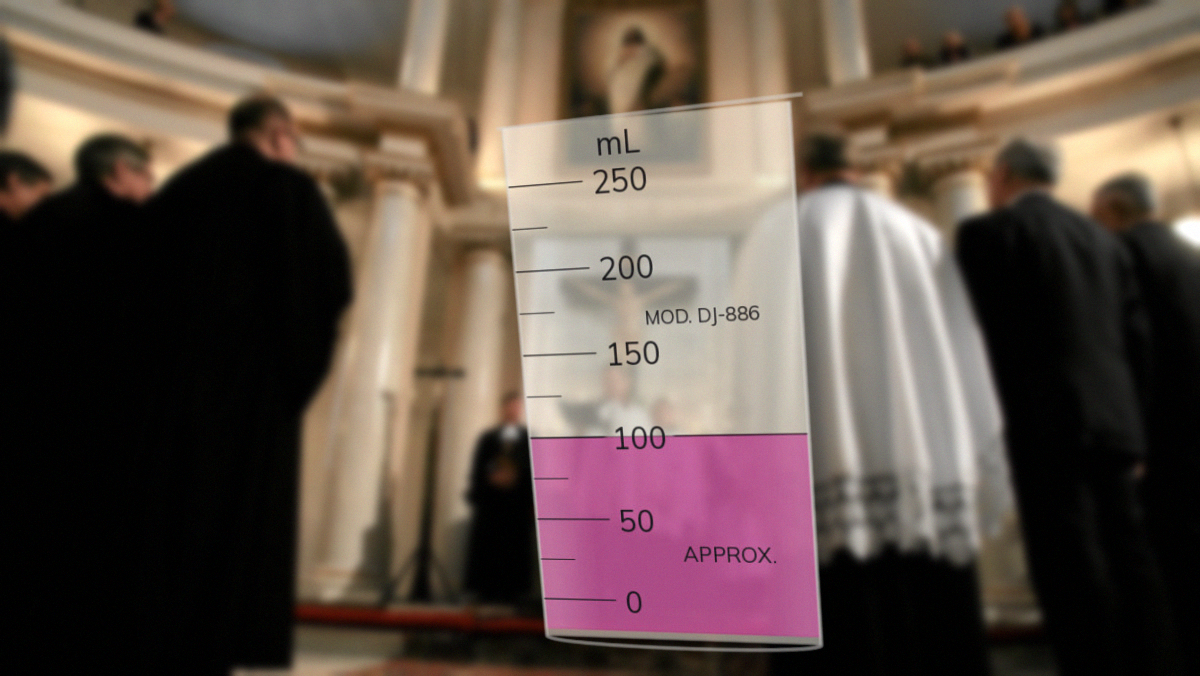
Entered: 100 mL
